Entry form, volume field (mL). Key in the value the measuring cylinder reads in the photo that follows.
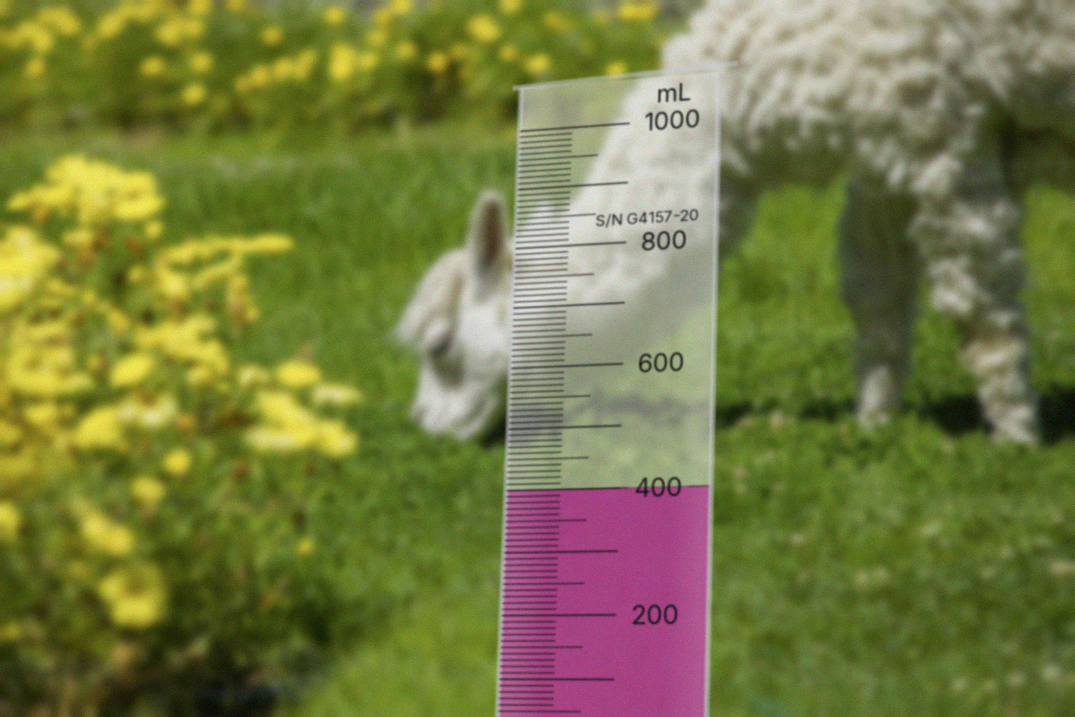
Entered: 400 mL
